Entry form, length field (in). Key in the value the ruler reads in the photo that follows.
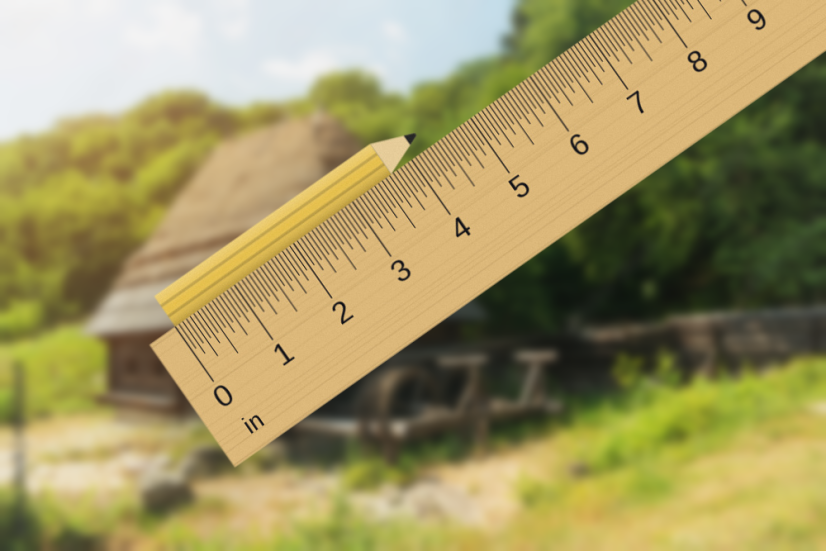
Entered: 4.25 in
